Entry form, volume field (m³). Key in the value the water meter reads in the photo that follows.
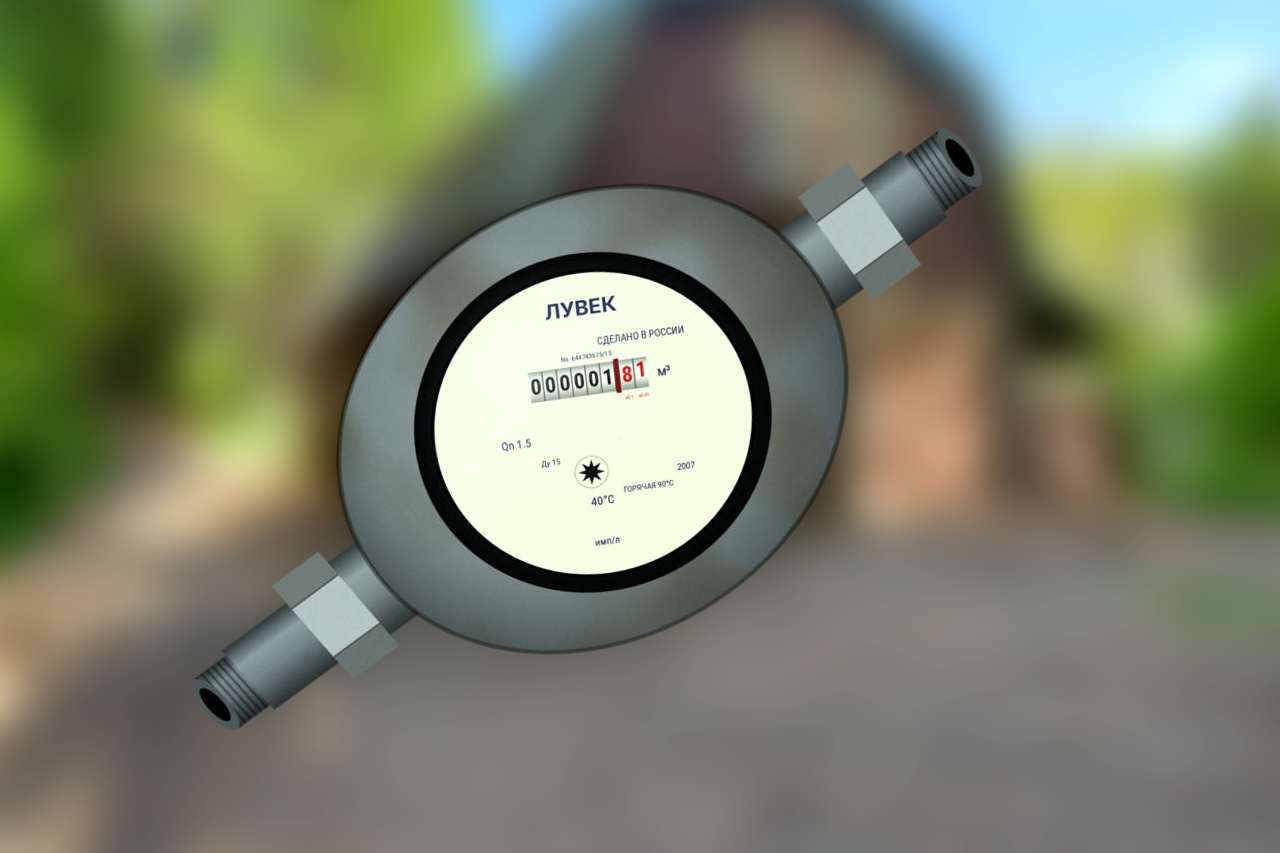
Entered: 1.81 m³
